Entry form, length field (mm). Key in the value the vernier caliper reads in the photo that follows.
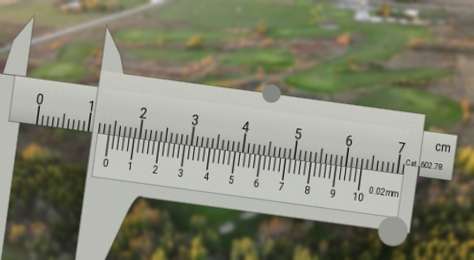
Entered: 14.0 mm
